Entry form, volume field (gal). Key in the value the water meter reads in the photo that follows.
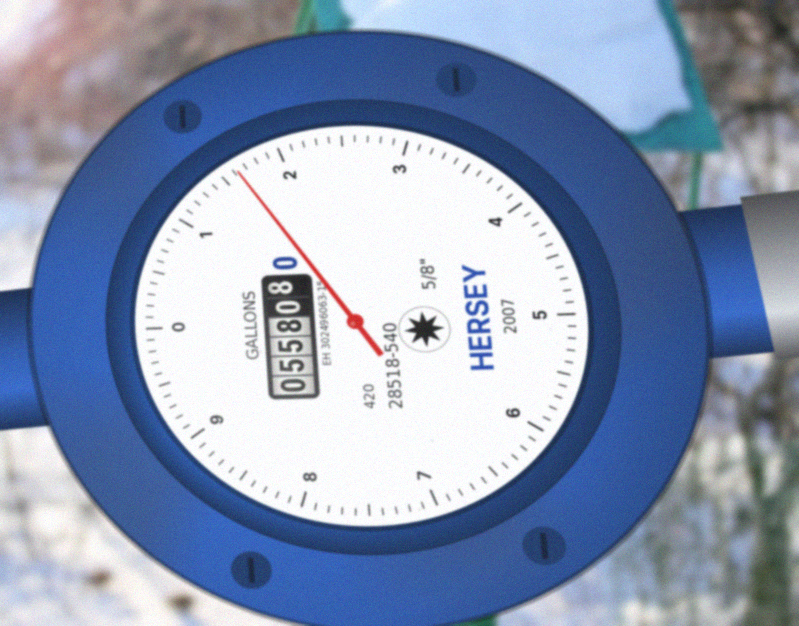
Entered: 558081.6 gal
